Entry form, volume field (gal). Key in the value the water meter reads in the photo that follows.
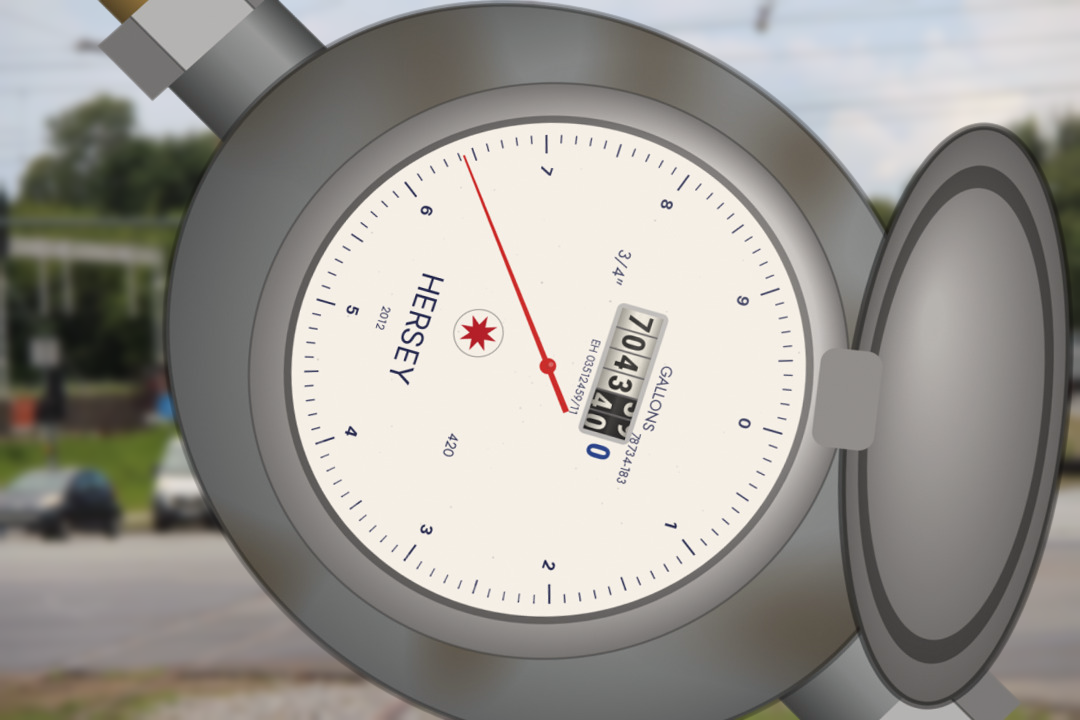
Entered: 7043396.4 gal
